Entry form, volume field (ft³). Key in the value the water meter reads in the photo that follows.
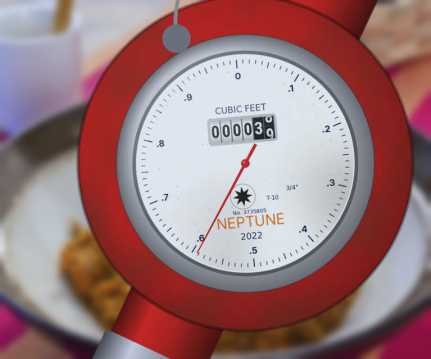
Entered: 38.59 ft³
